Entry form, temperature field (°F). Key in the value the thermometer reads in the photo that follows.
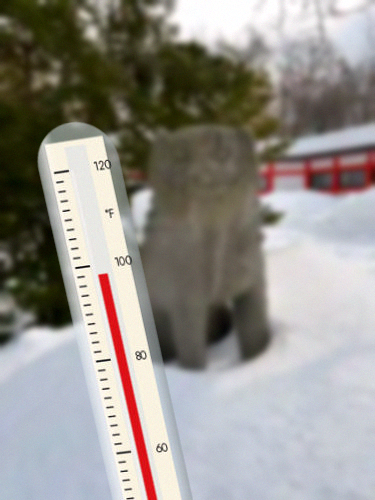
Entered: 98 °F
